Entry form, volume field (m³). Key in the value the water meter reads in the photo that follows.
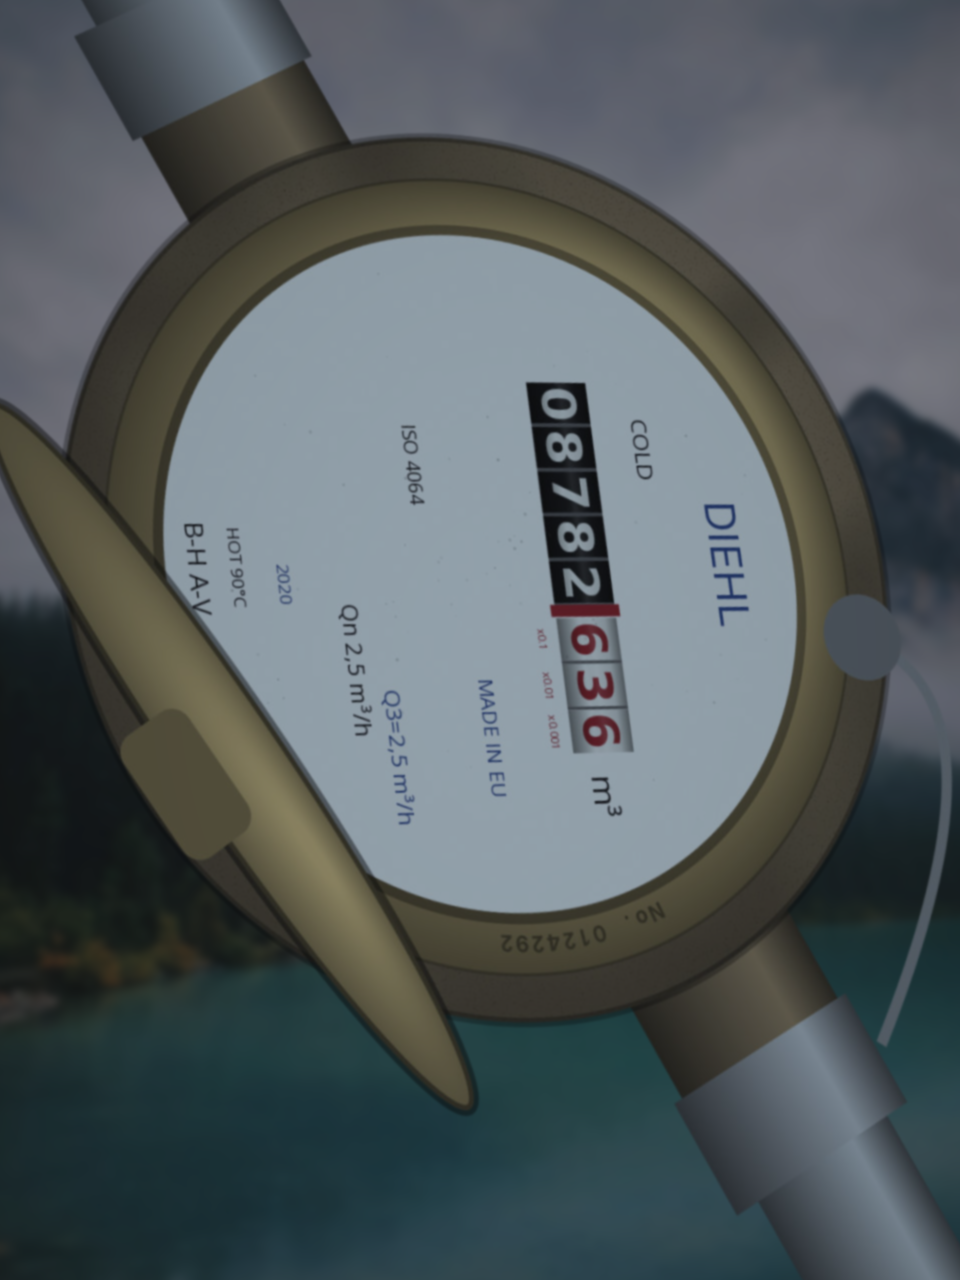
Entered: 8782.636 m³
